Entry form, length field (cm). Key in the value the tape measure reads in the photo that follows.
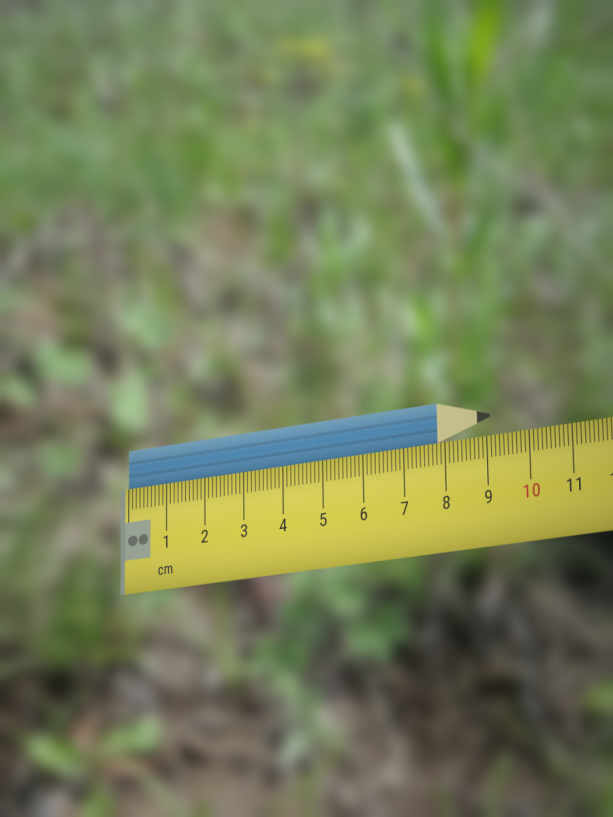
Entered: 9.1 cm
